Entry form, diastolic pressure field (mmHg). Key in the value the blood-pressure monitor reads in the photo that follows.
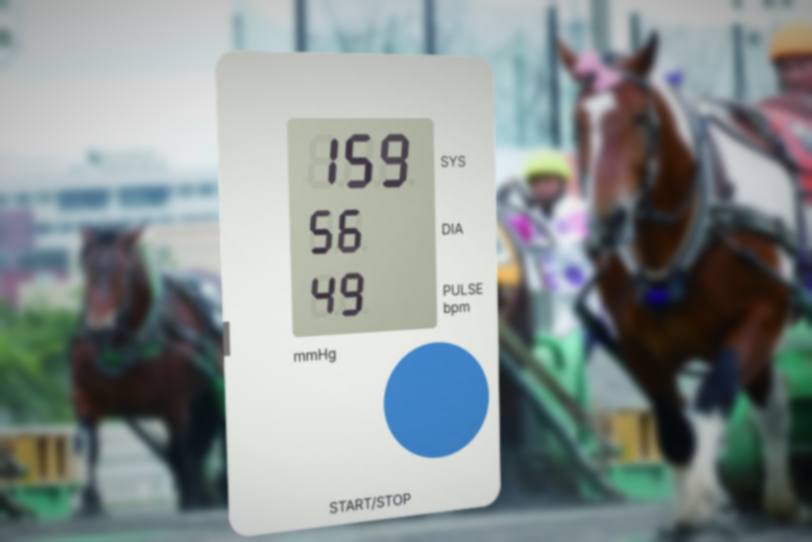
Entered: 56 mmHg
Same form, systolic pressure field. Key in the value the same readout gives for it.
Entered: 159 mmHg
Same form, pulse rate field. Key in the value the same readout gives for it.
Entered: 49 bpm
